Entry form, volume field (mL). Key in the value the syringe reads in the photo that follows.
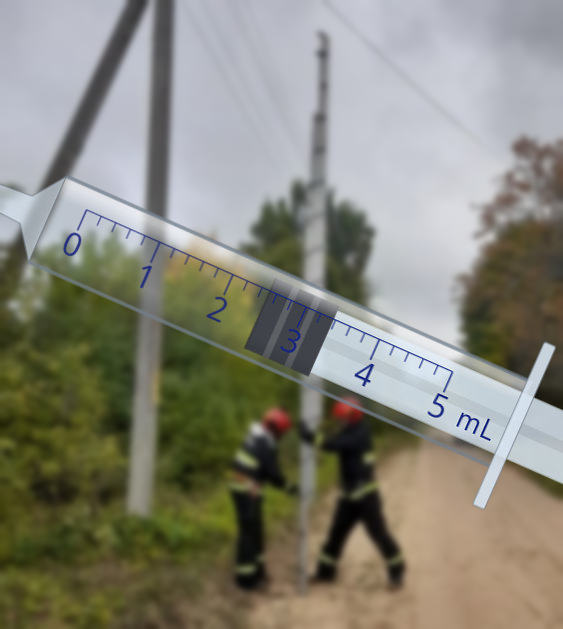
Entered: 2.5 mL
